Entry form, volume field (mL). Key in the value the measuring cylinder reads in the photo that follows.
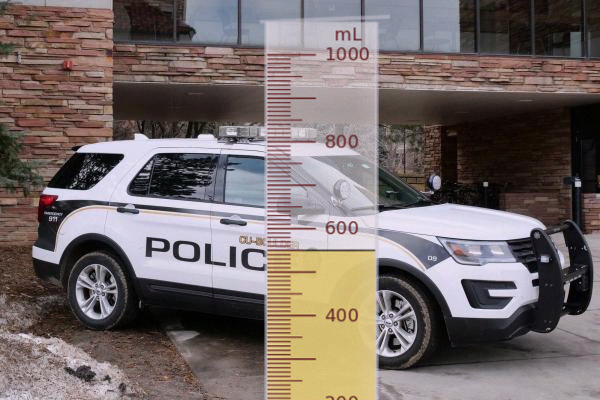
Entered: 550 mL
